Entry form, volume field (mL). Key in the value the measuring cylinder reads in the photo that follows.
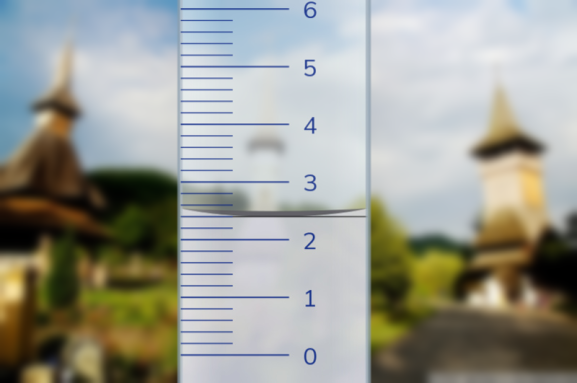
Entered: 2.4 mL
